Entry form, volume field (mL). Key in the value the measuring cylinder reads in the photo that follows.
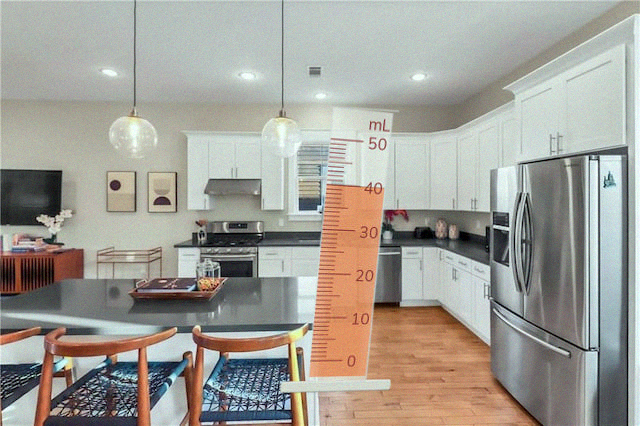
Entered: 40 mL
